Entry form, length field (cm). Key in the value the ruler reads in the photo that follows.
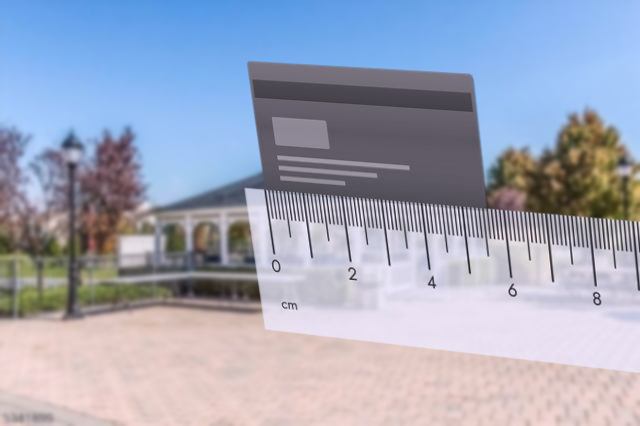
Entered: 5.6 cm
